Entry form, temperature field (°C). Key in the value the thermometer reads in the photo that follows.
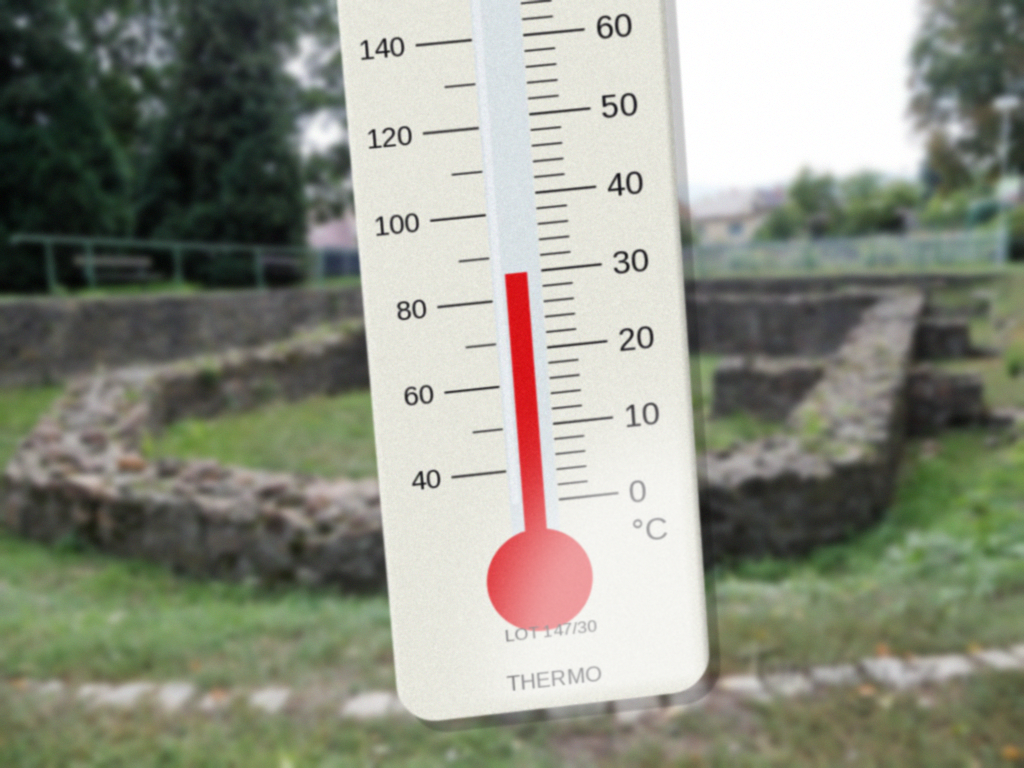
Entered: 30 °C
